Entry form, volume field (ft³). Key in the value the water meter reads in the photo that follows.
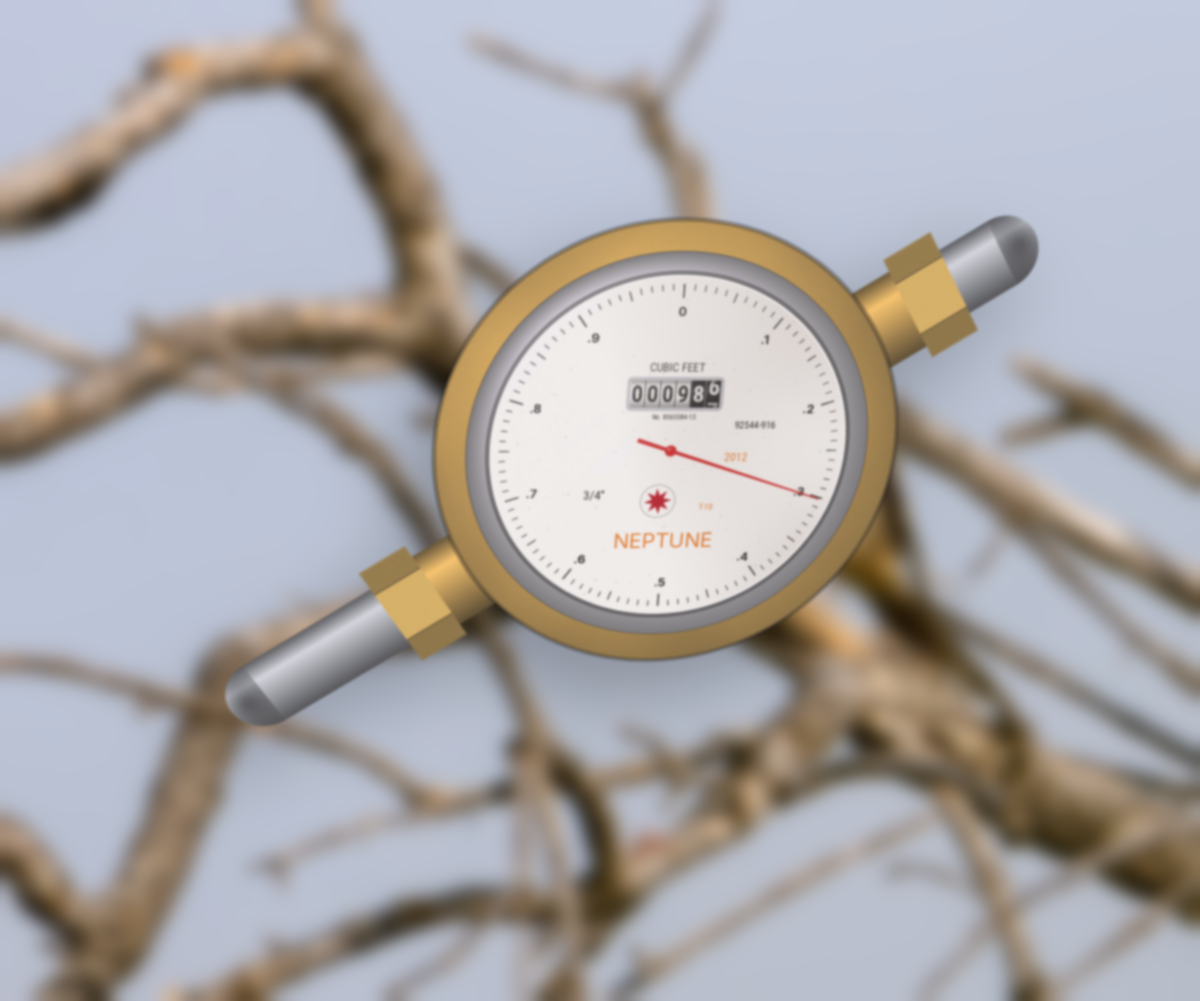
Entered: 986.30 ft³
